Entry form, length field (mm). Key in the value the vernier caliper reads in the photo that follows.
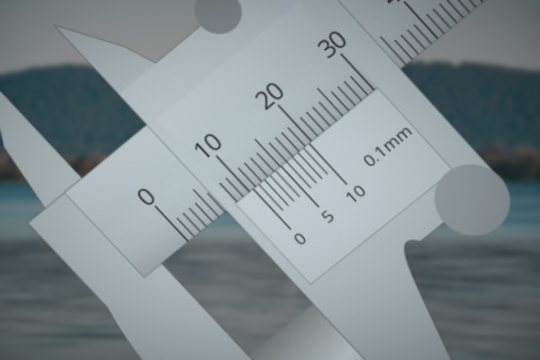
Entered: 10.6 mm
